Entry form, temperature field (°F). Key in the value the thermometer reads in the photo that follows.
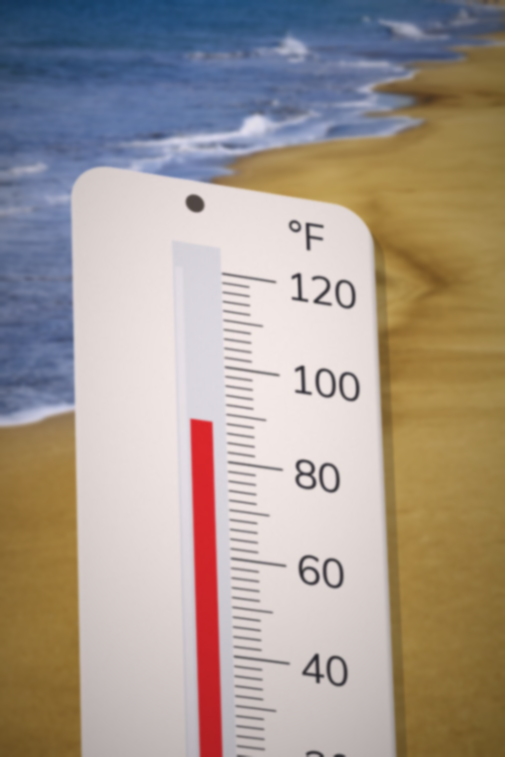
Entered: 88 °F
